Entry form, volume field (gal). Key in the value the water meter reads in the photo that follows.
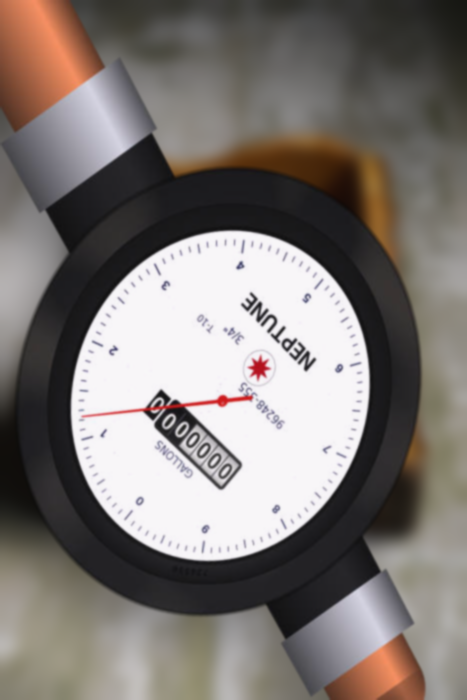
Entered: 1.2 gal
